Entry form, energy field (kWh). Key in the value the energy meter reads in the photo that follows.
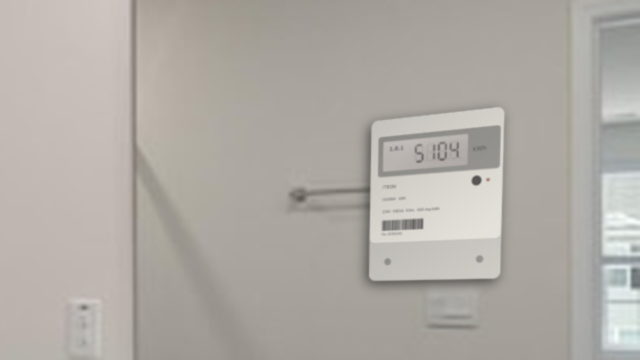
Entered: 5104 kWh
